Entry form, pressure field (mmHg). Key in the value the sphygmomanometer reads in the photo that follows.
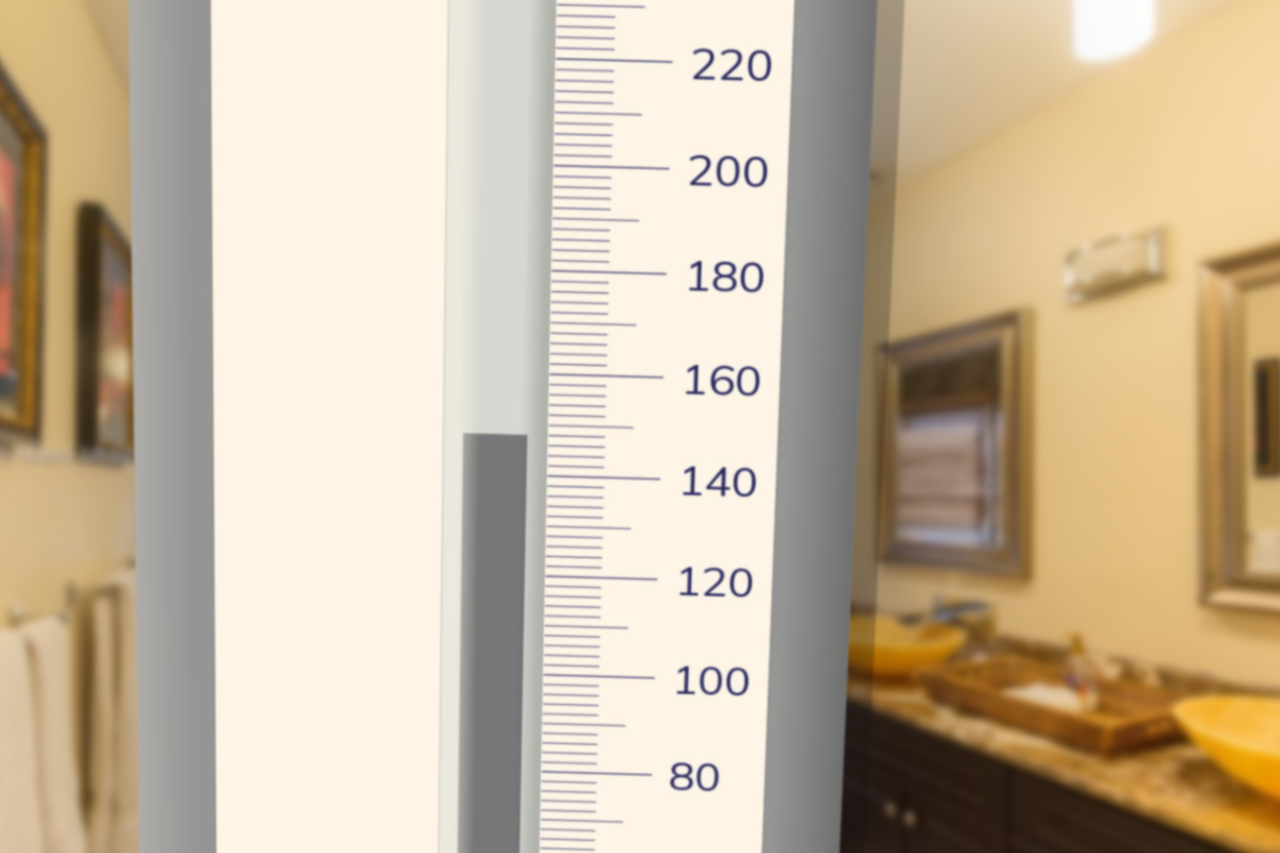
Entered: 148 mmHg
